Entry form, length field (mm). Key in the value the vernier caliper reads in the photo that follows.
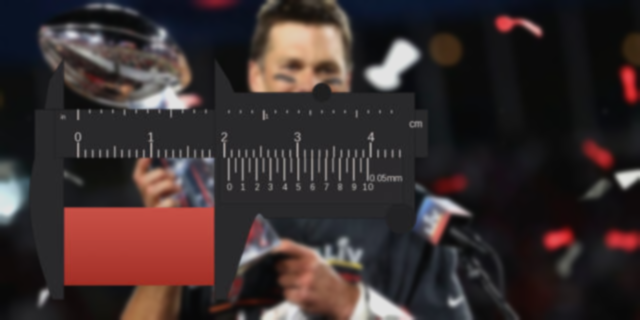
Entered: 20.6 mm
